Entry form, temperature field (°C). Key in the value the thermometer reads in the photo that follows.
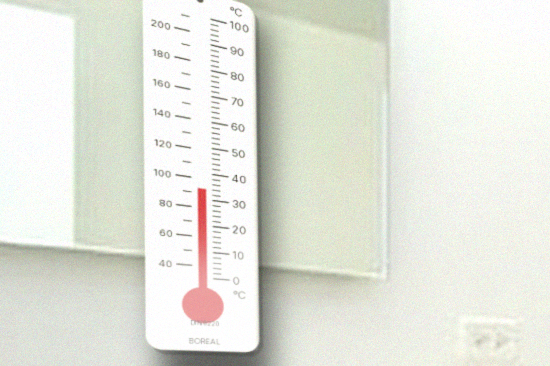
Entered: 34 °C
